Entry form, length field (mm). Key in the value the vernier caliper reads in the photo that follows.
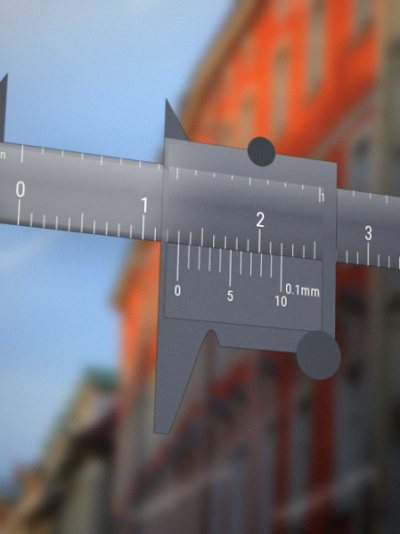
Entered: 13.0 mm
